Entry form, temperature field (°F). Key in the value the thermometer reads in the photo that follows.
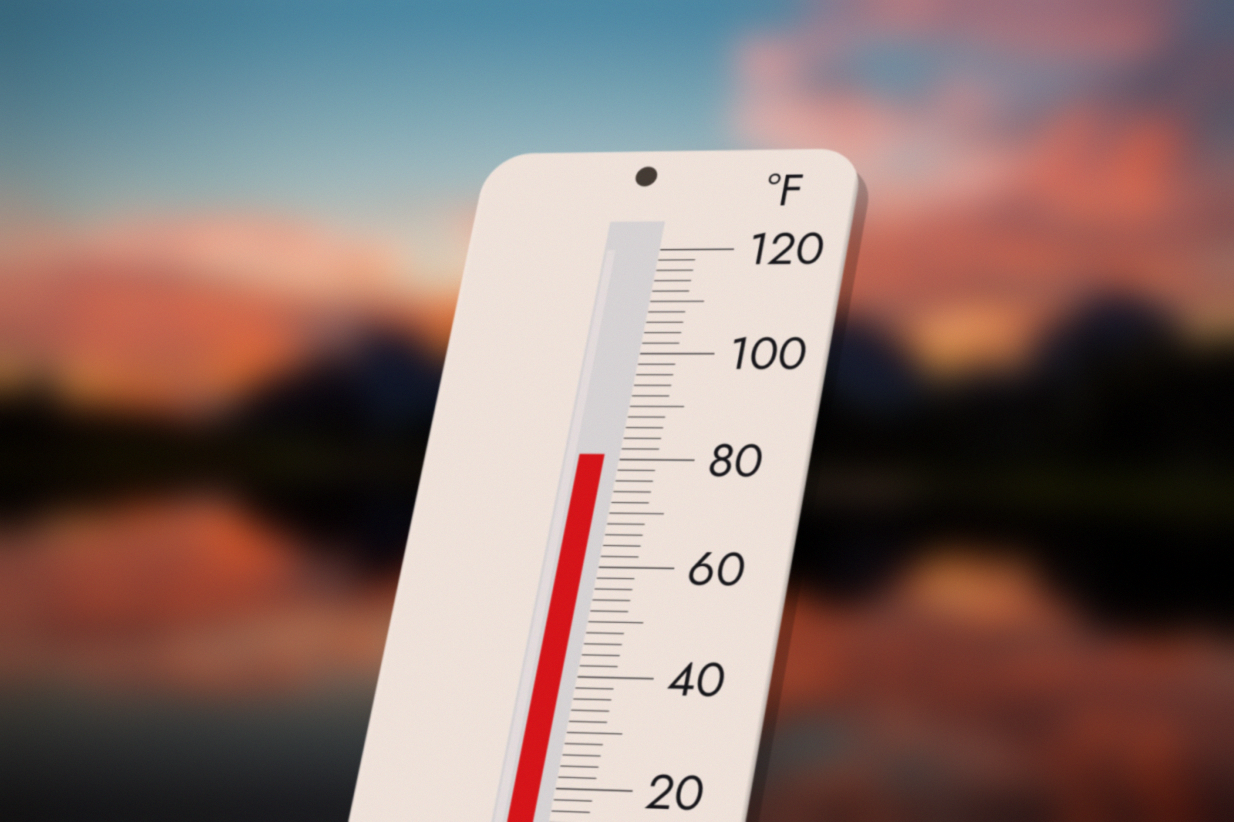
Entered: 81 °F
